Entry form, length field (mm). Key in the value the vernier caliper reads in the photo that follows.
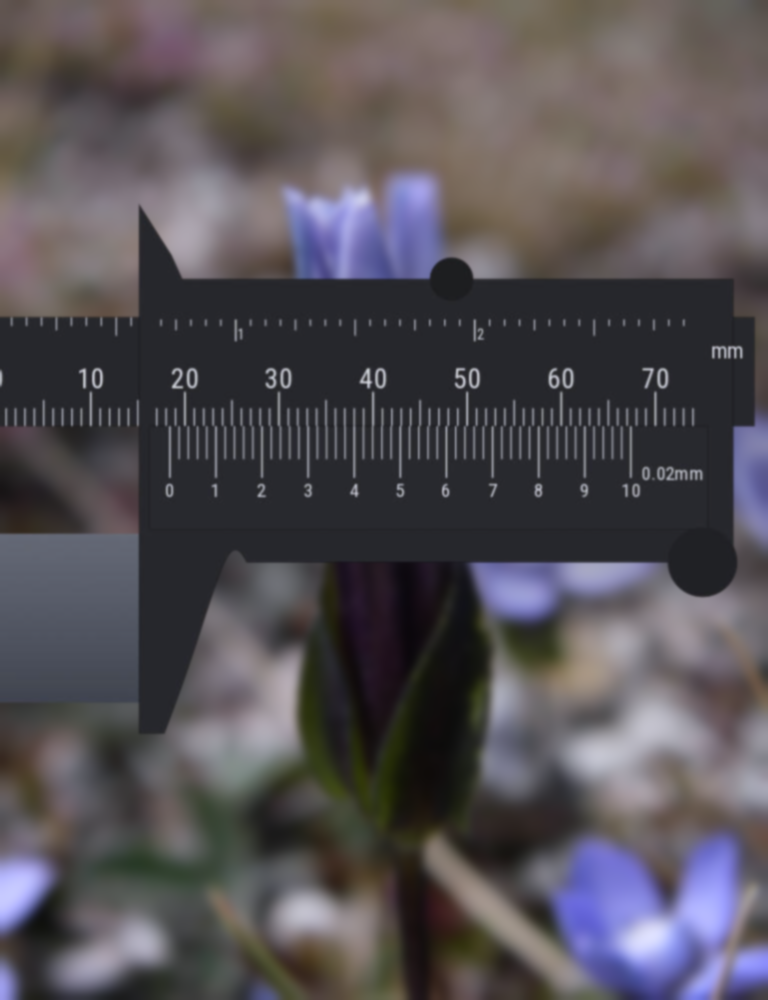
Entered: 18.4 mm
